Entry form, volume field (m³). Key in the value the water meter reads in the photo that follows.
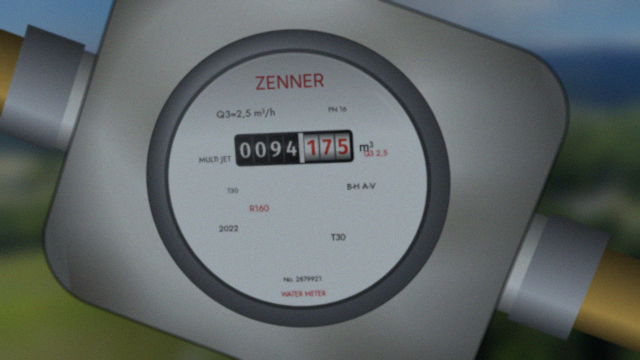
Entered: 94.175 m³
